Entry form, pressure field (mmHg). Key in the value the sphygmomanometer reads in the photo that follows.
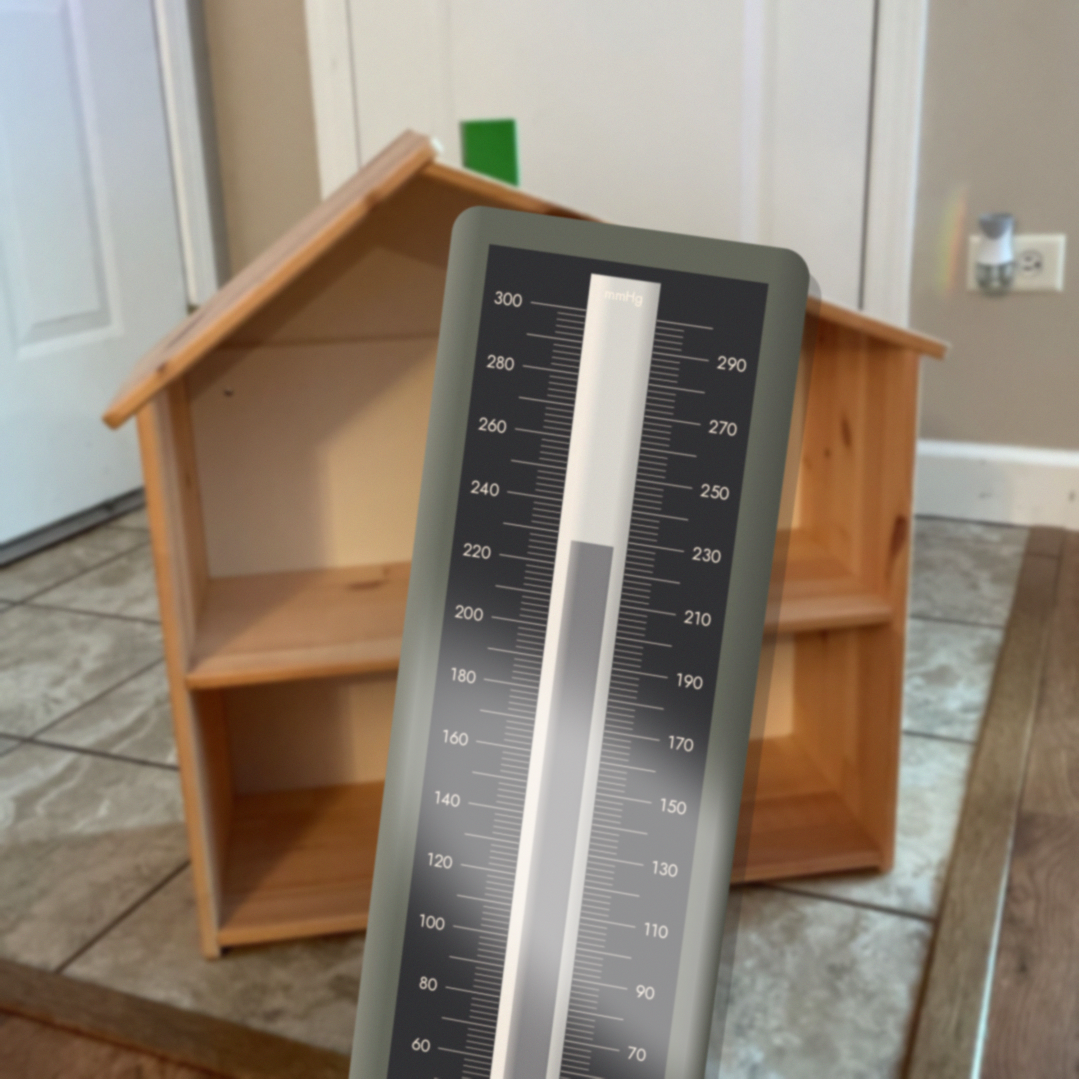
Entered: 228 mmHg
